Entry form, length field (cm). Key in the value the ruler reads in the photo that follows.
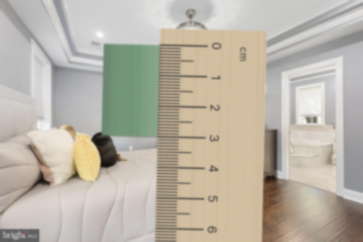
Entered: 3 cm
